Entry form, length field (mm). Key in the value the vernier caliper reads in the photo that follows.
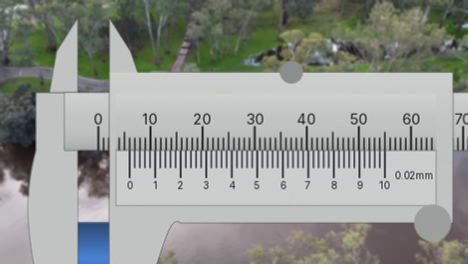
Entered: 6.0 mm
